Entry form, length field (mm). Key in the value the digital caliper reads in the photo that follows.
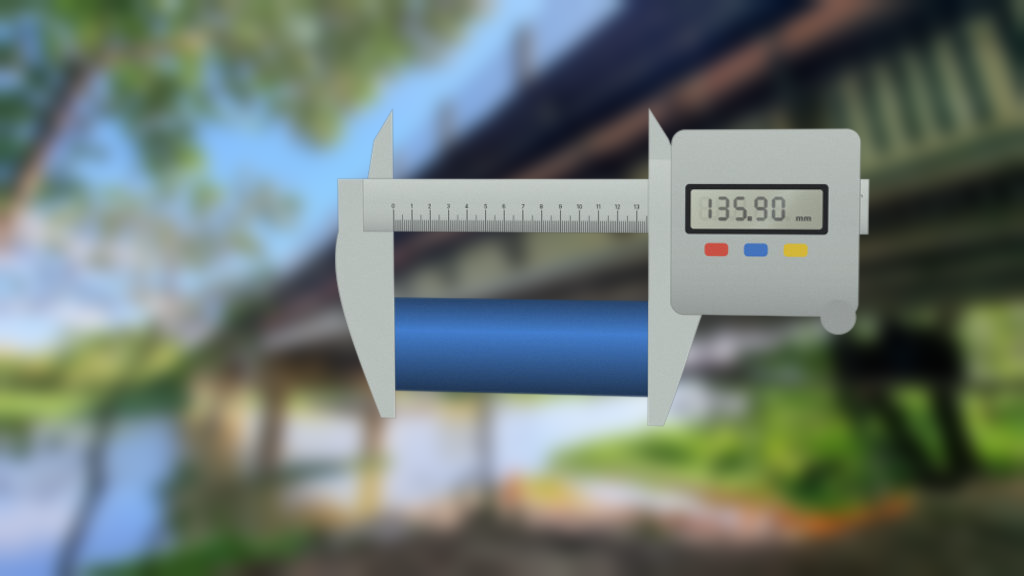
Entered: 135.90 mm
